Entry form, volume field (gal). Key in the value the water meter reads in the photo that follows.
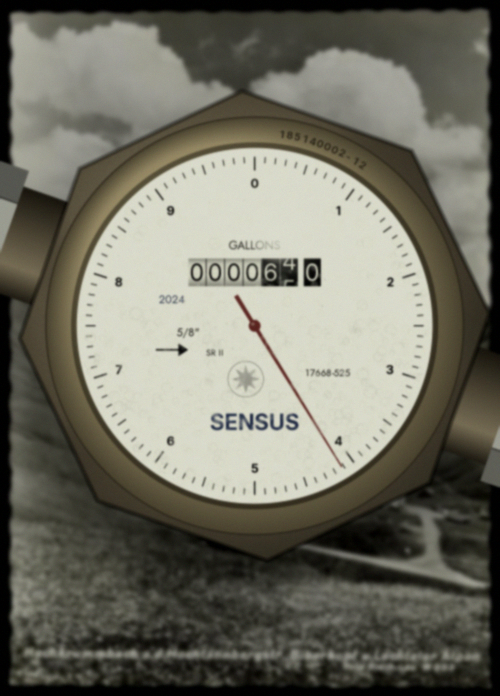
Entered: 644.1 gal
